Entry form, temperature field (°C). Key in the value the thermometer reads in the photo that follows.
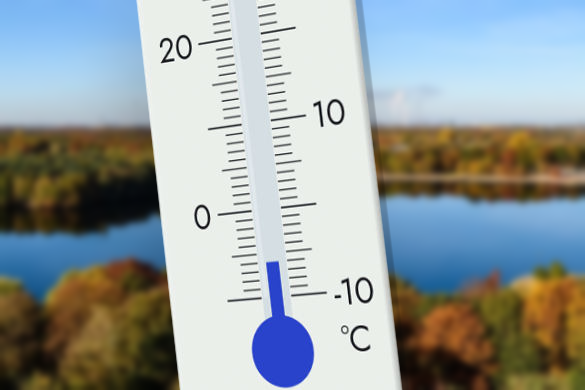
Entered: -6 °C
